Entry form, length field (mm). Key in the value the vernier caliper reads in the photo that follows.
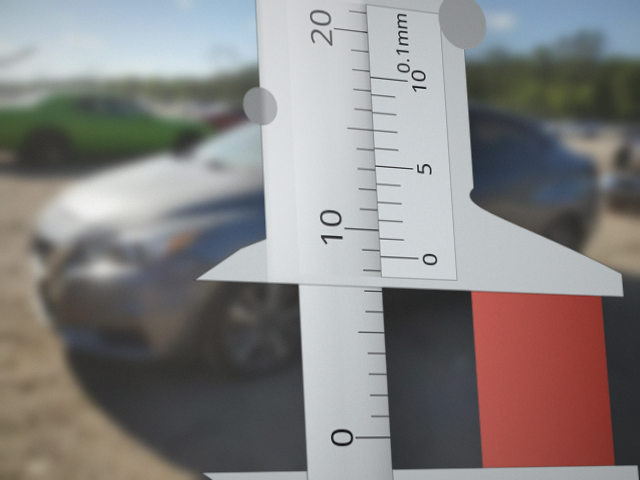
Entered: 8.7 mm
